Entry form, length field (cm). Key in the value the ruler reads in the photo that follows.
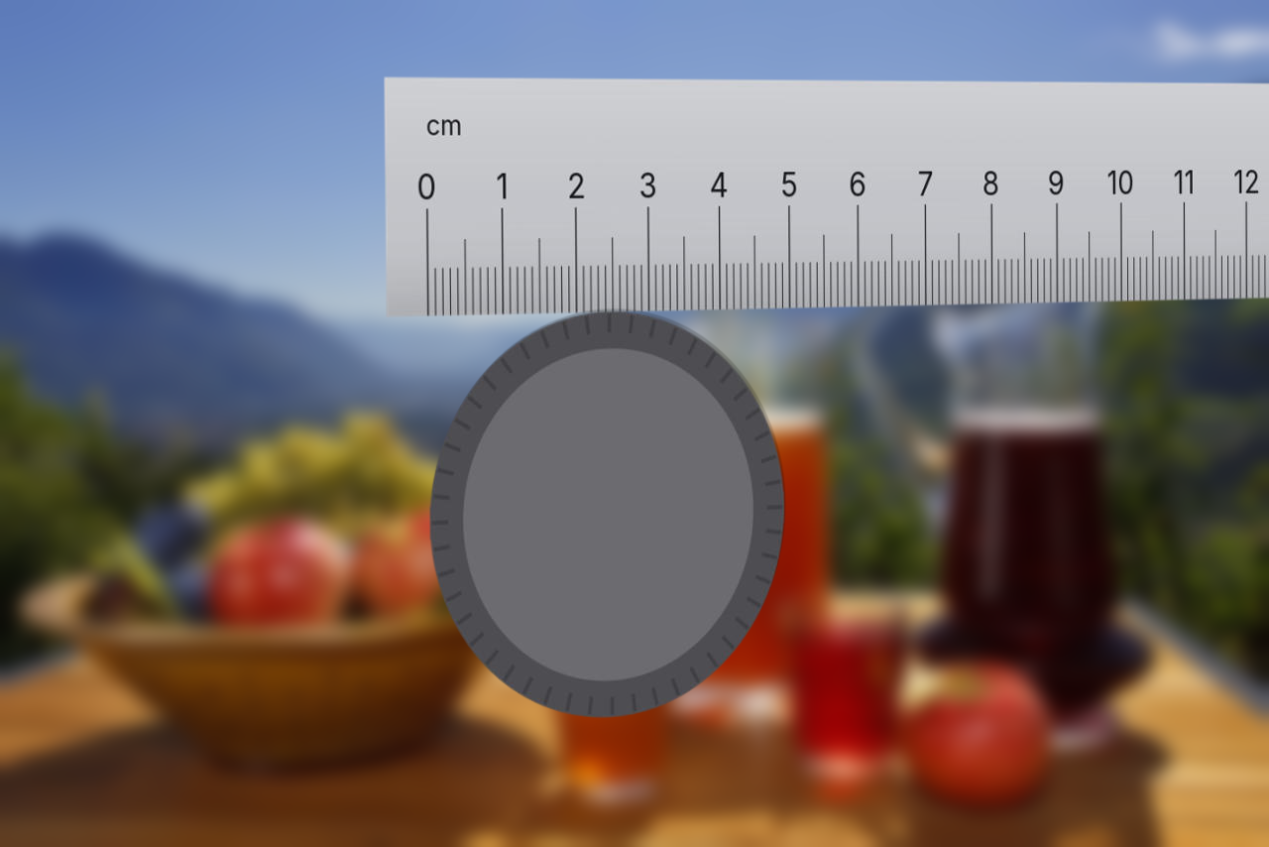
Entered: 4.9 cm
